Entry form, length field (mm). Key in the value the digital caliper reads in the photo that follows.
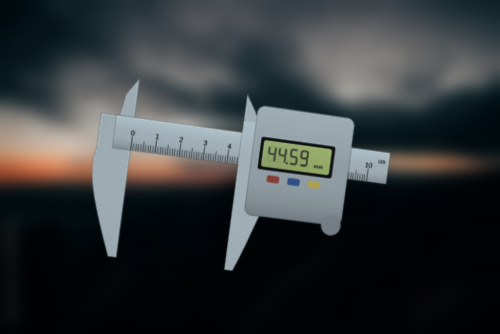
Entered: 44.59 mm
